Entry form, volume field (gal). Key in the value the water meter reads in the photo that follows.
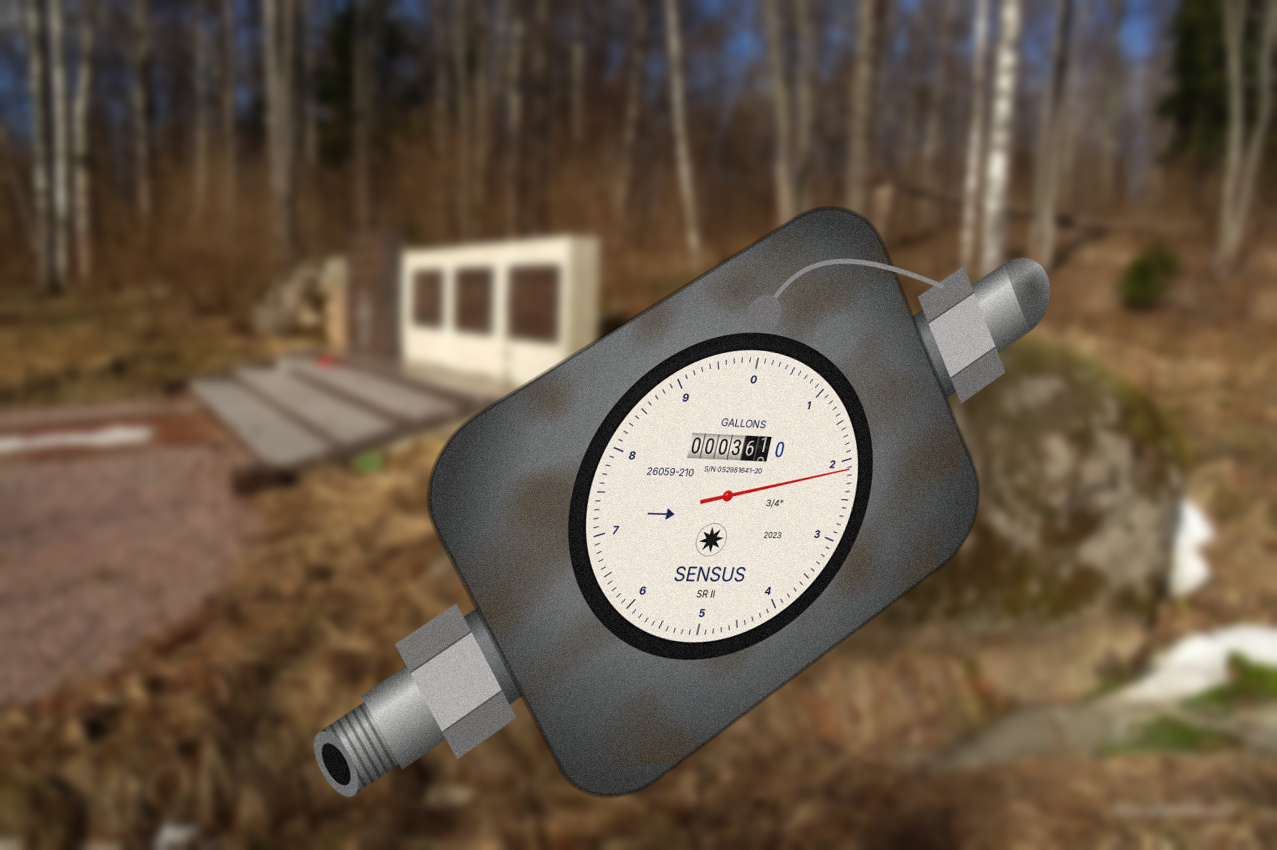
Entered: 3612.1 gal
